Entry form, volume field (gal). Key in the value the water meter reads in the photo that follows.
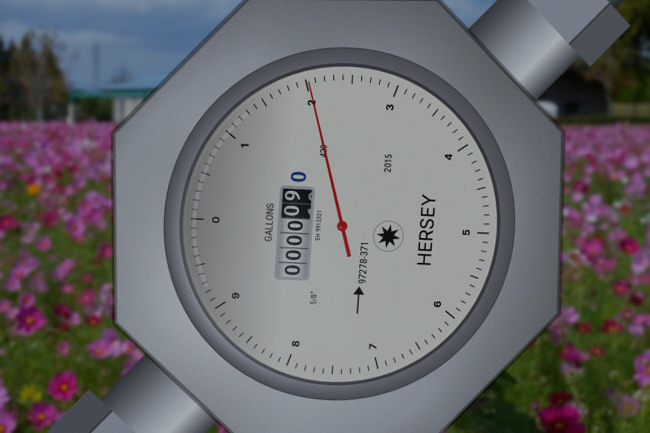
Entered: 92.0 gal
